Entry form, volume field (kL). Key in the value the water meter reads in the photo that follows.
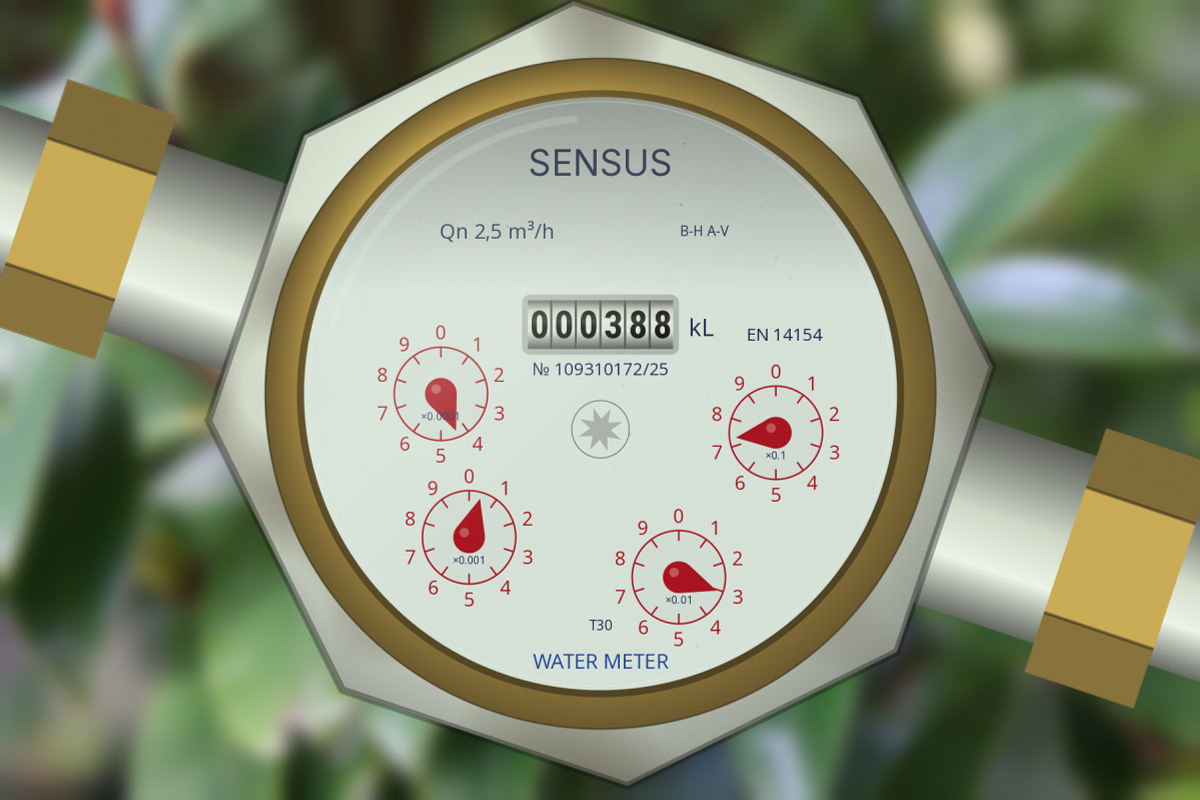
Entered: 388.7304 kL
